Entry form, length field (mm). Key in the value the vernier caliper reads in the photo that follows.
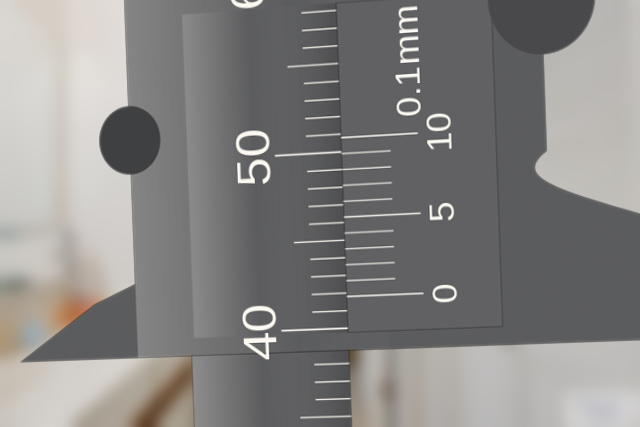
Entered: 41.8 mm
